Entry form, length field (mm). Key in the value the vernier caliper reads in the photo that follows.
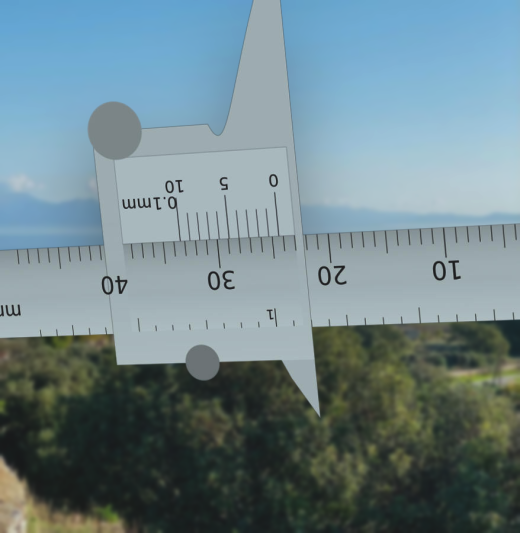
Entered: 24.4 mm
